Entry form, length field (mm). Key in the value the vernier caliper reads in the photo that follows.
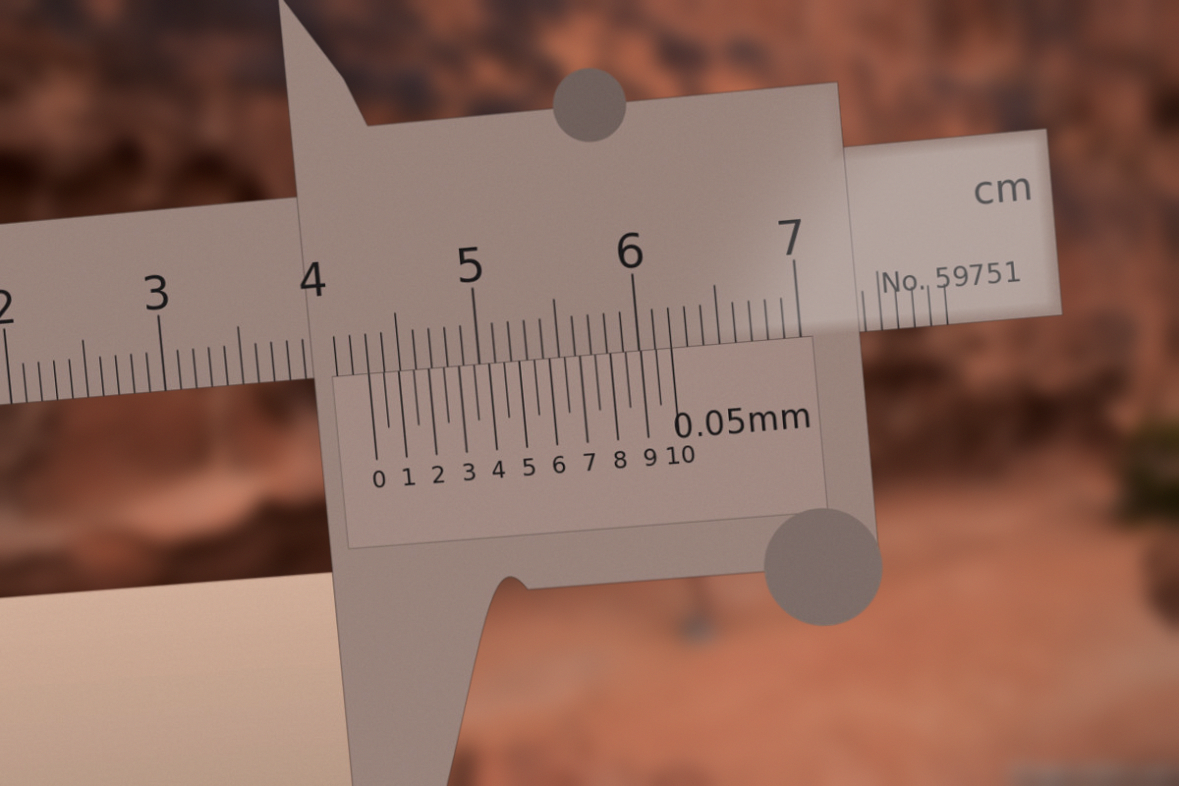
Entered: 43.0 mm
